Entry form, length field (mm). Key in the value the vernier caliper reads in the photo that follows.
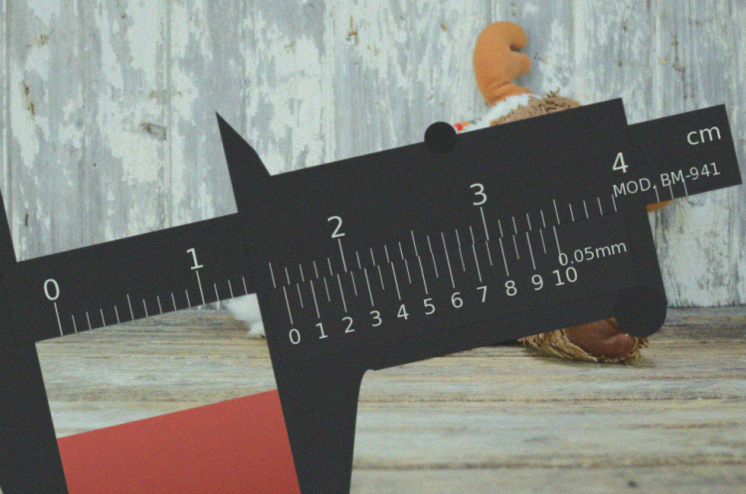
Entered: 15.6 mm
